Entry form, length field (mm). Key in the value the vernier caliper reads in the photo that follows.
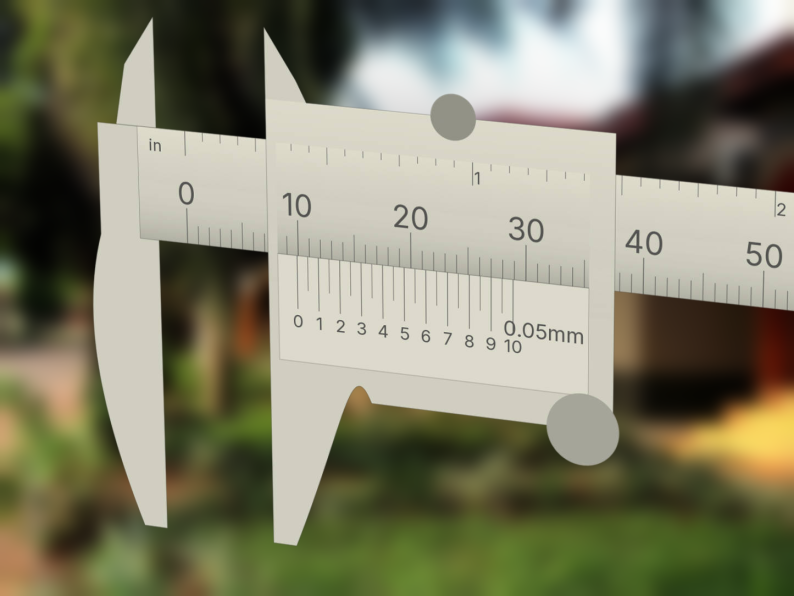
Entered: 9.9 mm
